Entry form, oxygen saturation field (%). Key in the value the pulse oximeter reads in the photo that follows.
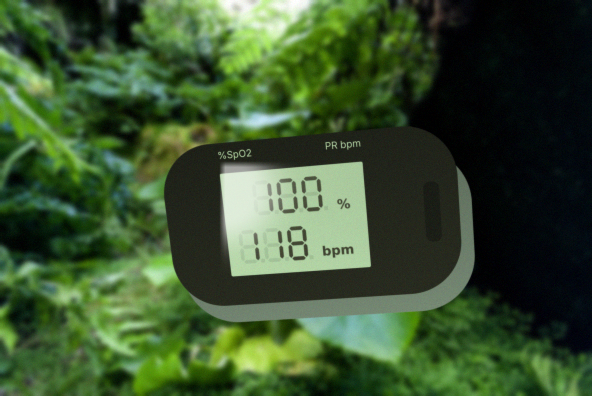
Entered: 100 %
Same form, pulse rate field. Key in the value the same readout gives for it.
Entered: 118 bpm
